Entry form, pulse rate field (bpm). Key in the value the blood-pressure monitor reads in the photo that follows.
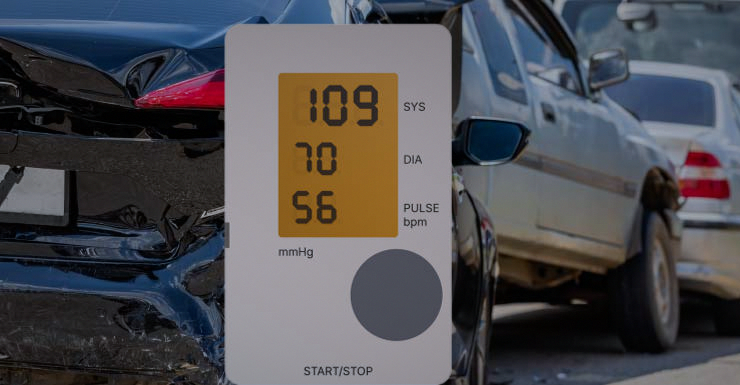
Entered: 56 bpm
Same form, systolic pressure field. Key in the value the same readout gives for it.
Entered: 109 mmHg
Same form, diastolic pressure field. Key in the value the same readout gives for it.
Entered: 70 mmHg
